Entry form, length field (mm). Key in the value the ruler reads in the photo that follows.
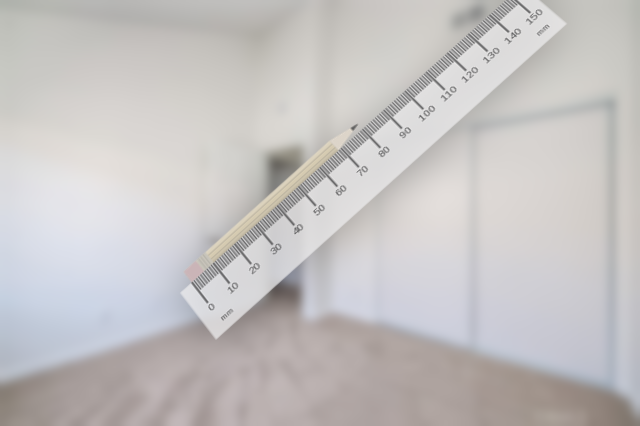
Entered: 80 mm
